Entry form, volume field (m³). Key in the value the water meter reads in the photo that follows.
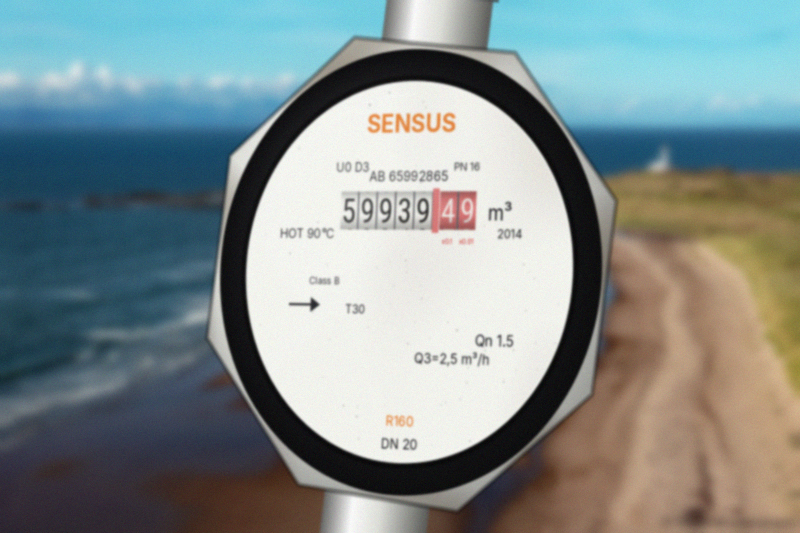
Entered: 59939.49 m³
